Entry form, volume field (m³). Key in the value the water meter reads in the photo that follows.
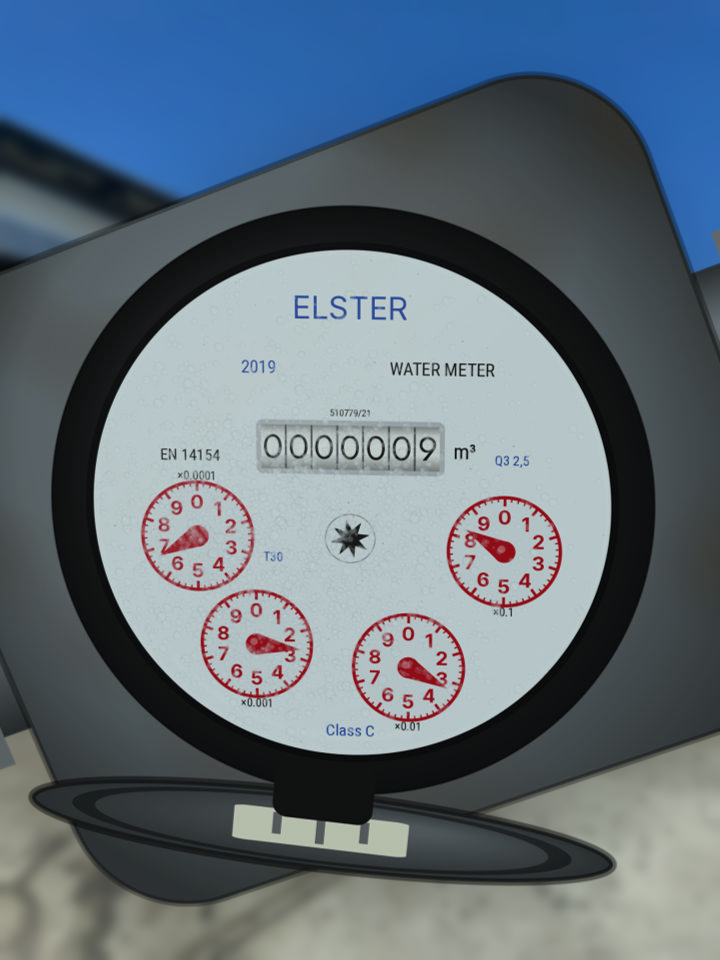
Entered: 9.8326 m³
